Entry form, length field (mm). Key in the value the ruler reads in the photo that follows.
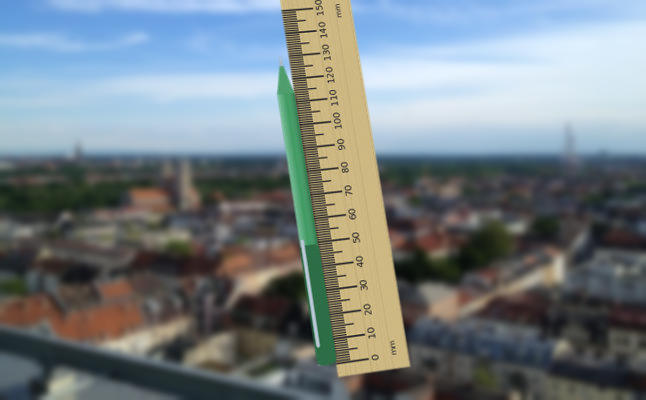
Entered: 130 mm
